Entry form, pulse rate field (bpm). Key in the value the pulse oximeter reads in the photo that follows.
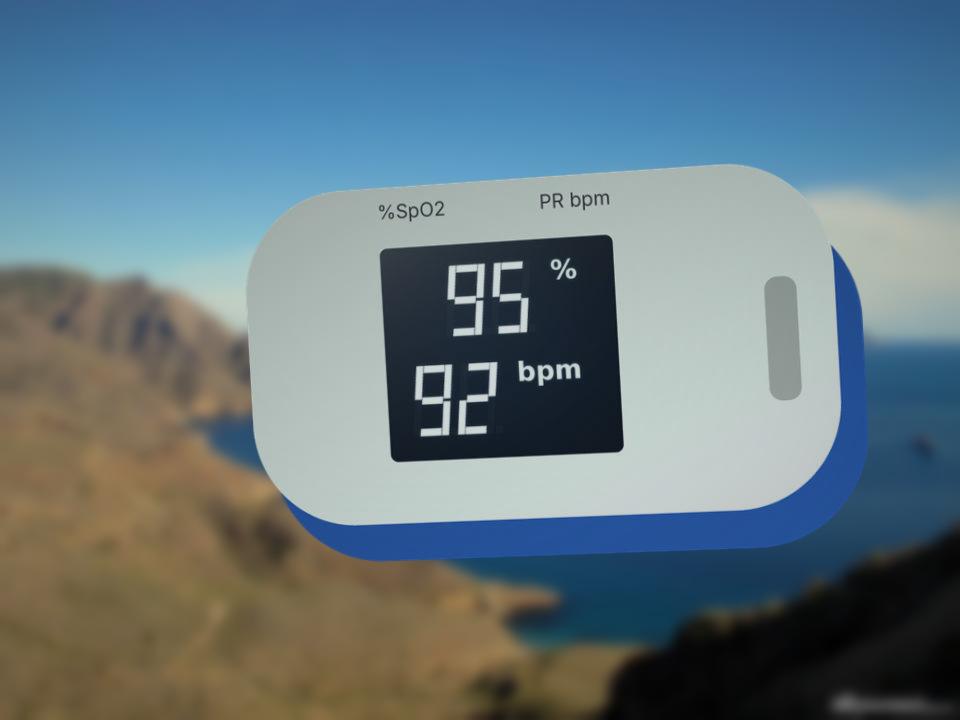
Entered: 92 bpm
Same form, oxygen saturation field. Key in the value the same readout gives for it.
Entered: 95 %
